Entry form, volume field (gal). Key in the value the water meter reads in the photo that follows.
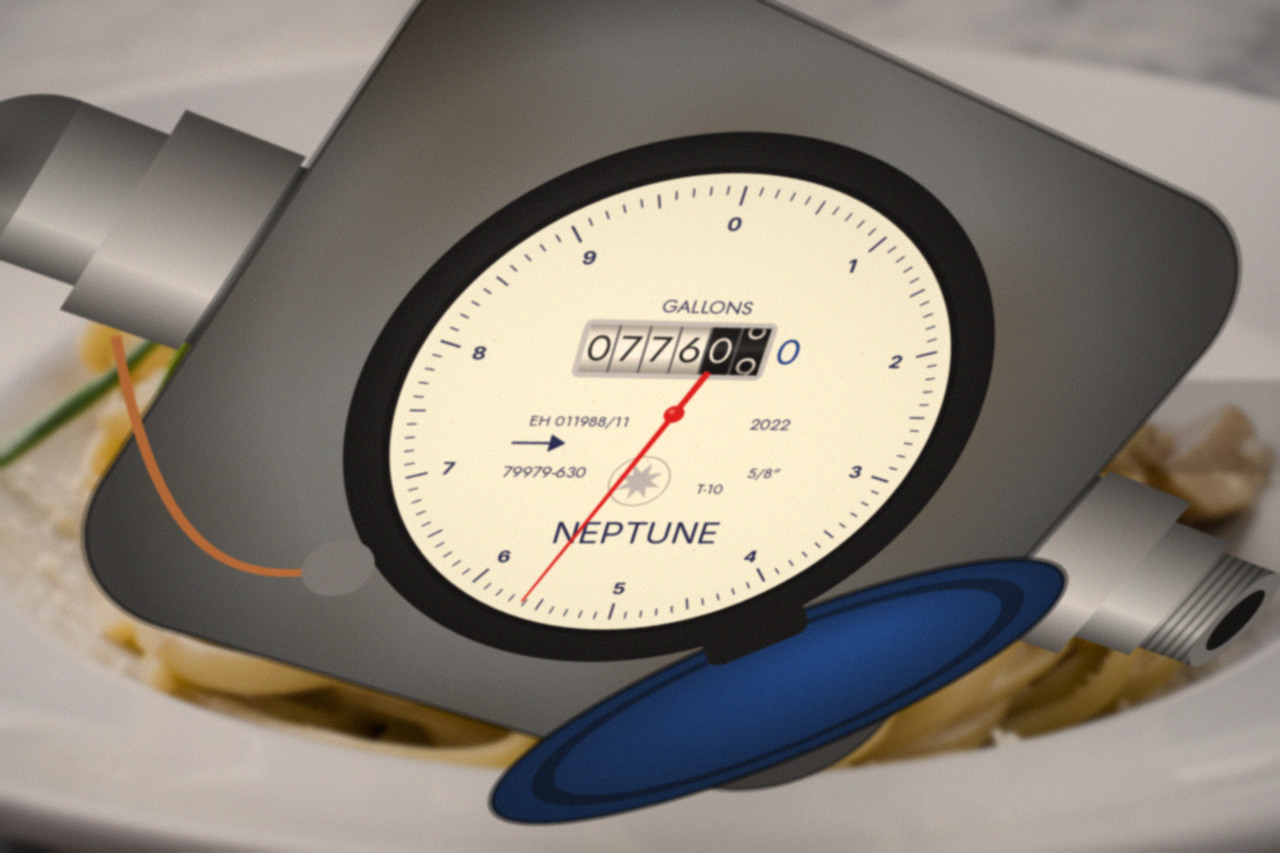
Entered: 776085.6 gal
